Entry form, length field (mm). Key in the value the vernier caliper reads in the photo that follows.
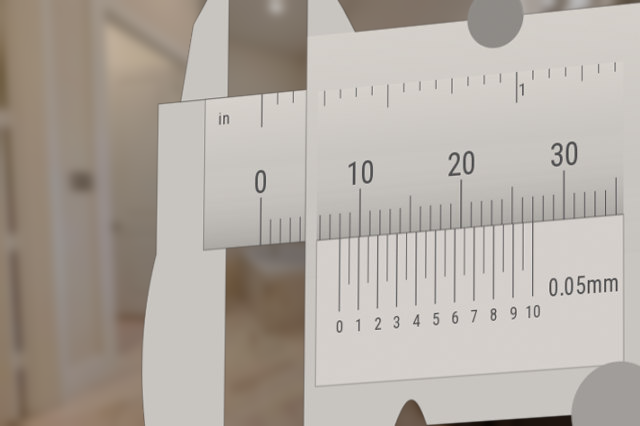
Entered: 8.0 mm
